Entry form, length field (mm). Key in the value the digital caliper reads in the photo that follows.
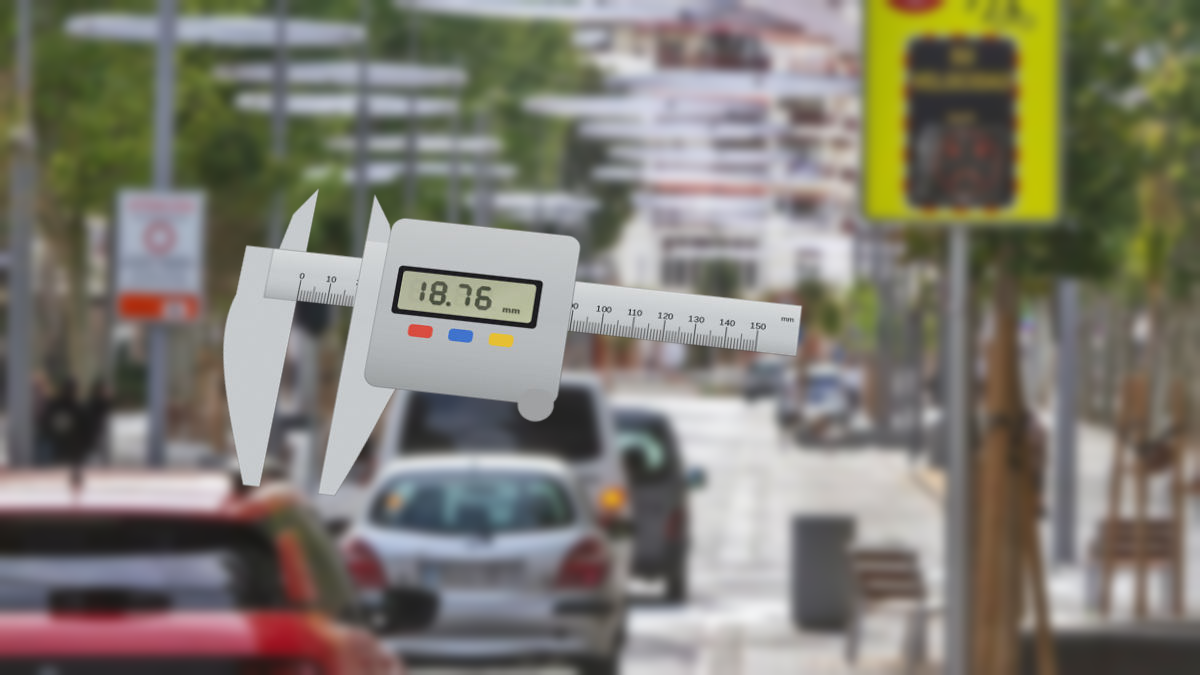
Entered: 18.76 mm
